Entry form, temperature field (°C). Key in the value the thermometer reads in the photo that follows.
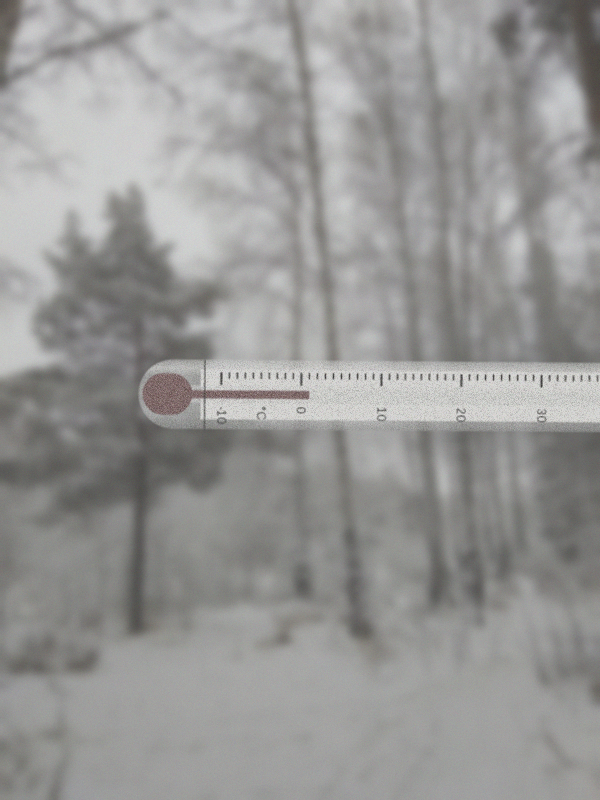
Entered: 1 °C
